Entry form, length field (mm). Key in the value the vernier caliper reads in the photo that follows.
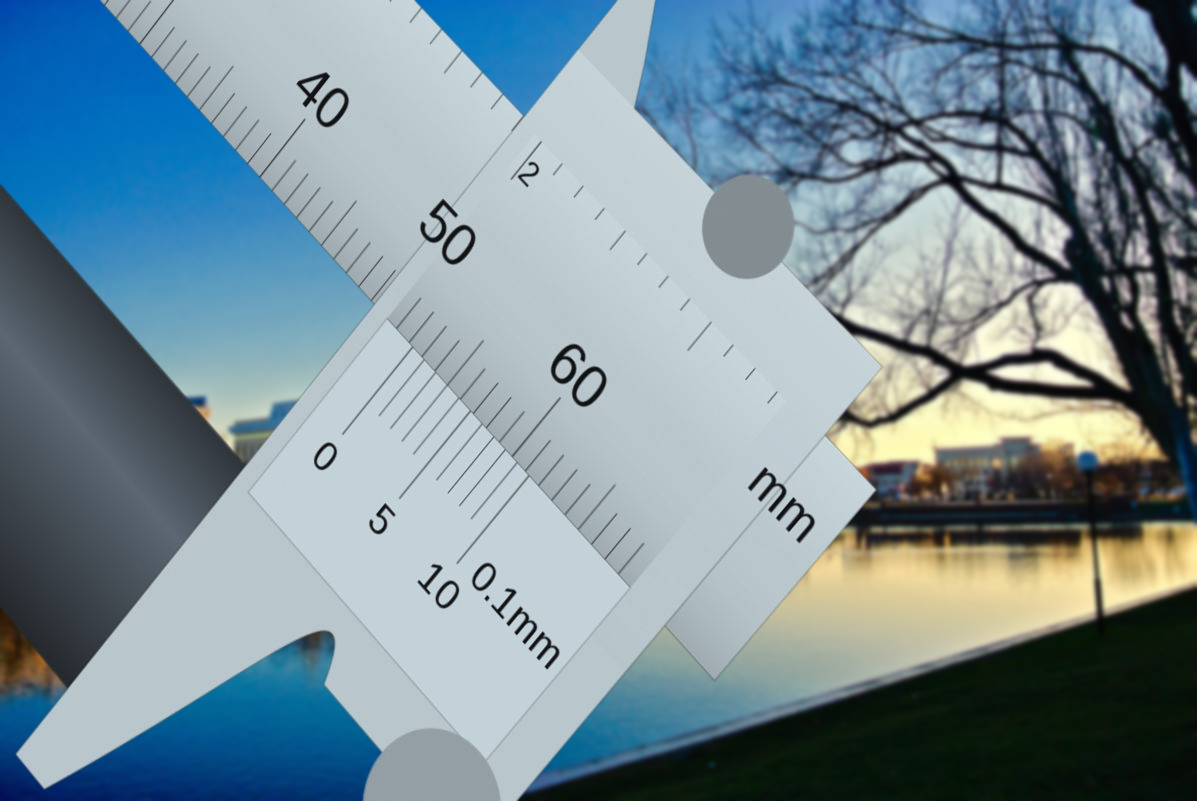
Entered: 52.3 mm
